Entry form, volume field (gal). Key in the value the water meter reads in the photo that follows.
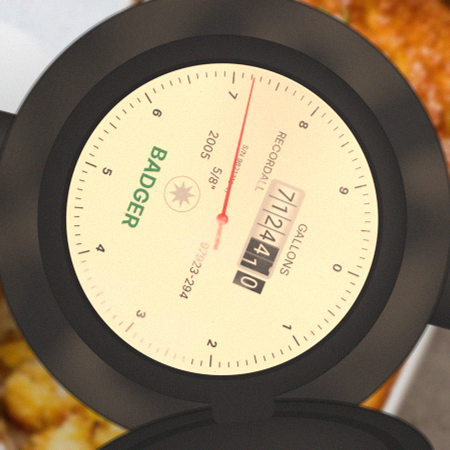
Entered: 7124407.2 gal
